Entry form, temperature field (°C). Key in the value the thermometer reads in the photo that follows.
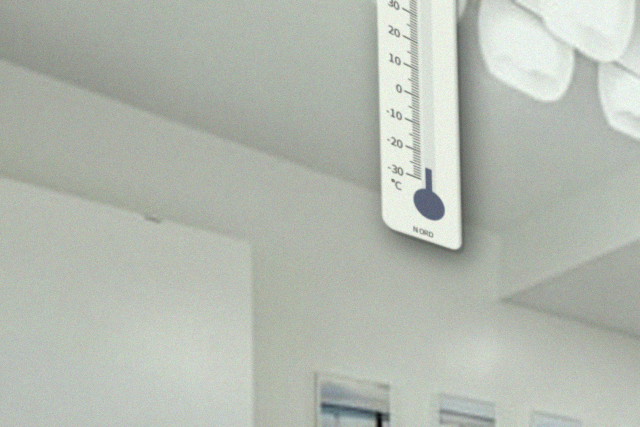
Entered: -25 °C
